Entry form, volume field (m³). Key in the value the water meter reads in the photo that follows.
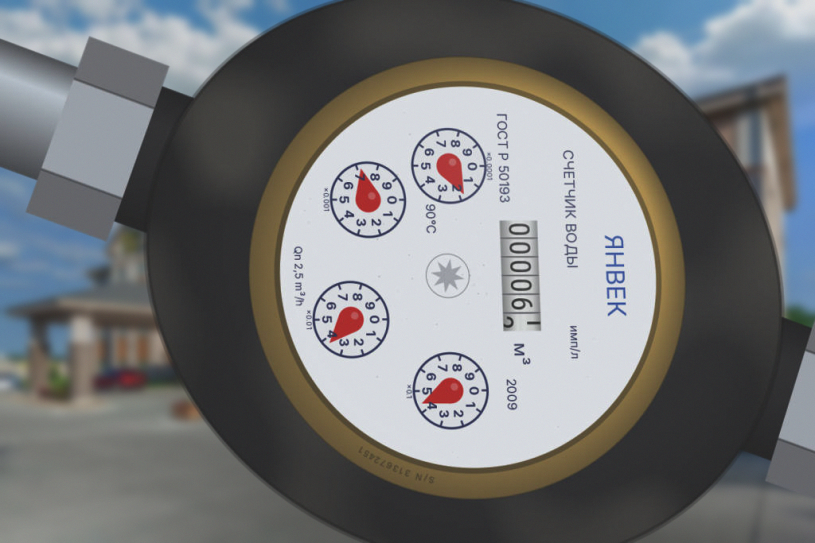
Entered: 61.4371 m³
